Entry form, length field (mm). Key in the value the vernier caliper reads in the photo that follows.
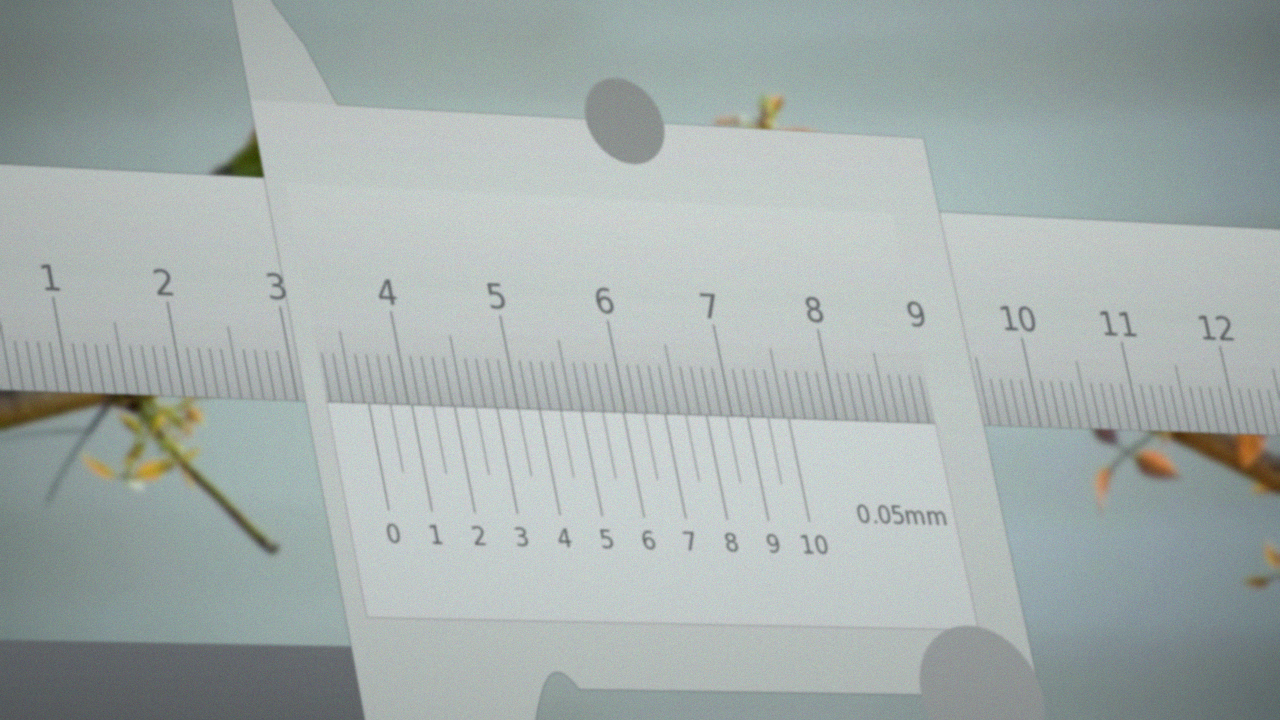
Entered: 36.4 mm
